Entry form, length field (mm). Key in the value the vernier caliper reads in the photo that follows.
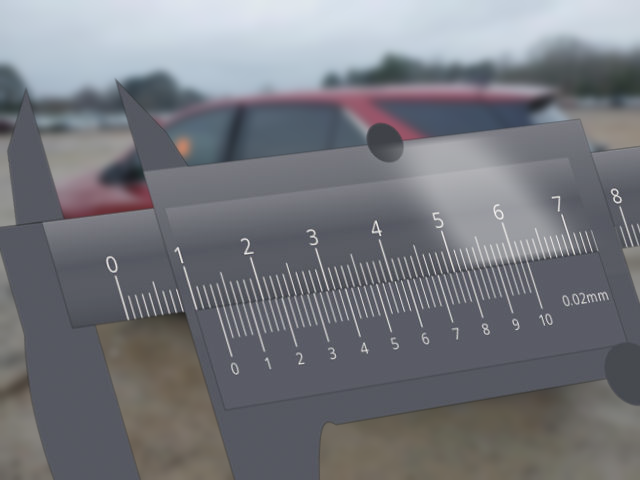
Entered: 13.0 mm
